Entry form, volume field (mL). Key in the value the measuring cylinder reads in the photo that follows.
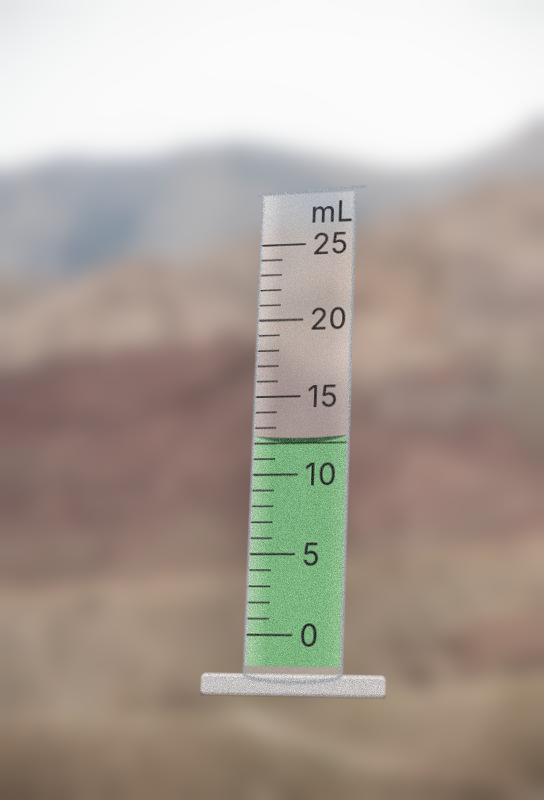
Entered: 12 mL
